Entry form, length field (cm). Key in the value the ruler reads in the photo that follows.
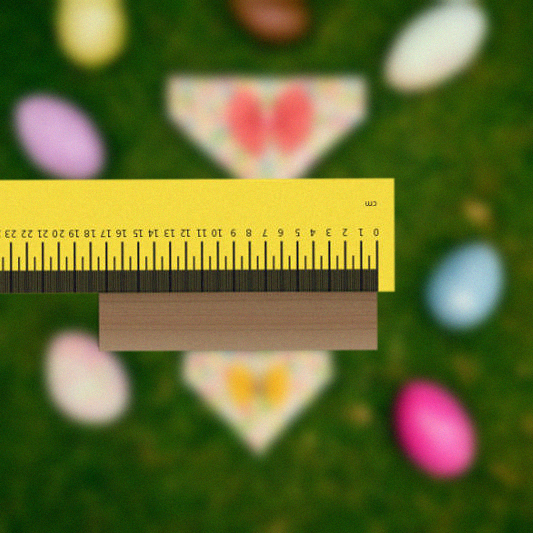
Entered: 17.5 cm
